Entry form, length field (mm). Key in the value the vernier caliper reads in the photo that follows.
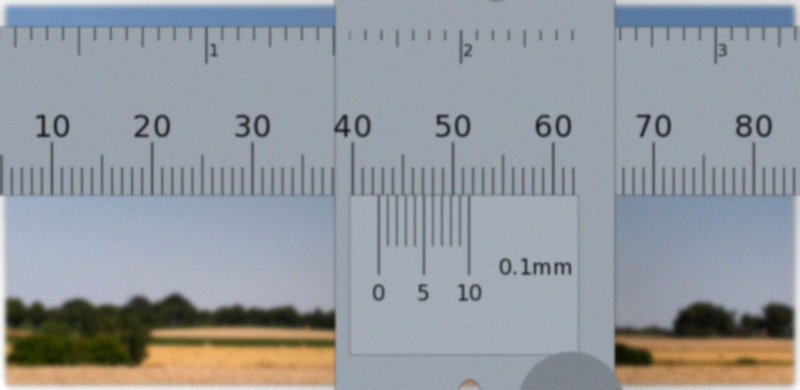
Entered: 42.6 mm
